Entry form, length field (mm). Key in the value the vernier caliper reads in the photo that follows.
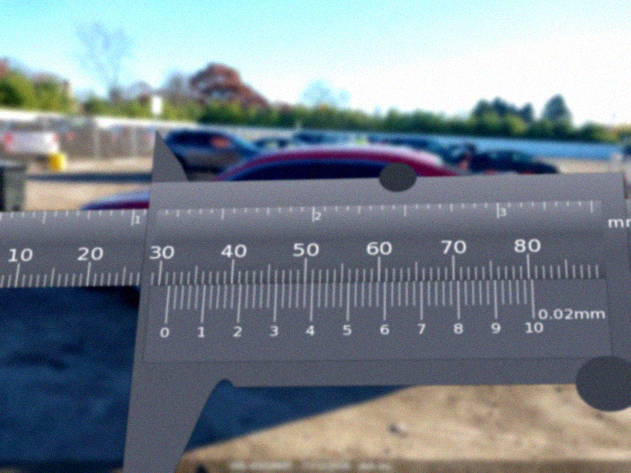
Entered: 31.4 mm
